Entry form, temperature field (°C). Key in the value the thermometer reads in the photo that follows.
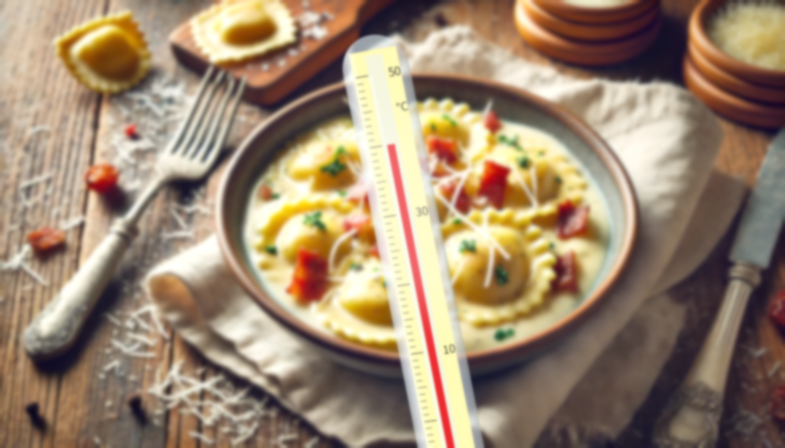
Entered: 40 °C
